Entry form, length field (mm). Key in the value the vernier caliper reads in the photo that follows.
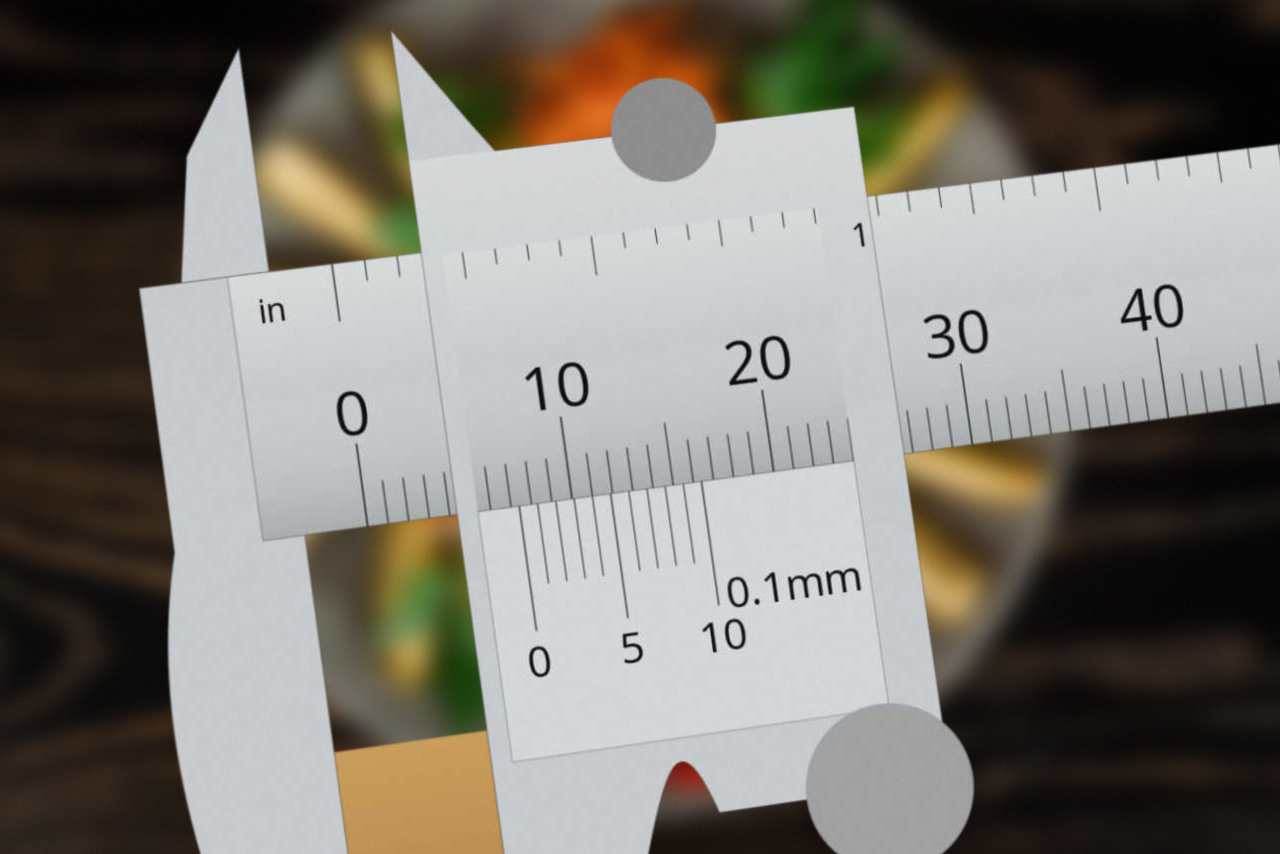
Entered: 7.4 mm
